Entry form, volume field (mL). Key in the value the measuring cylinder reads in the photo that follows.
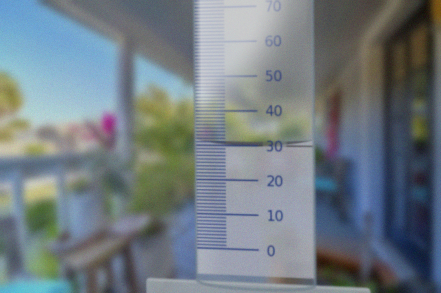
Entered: 30 mL
